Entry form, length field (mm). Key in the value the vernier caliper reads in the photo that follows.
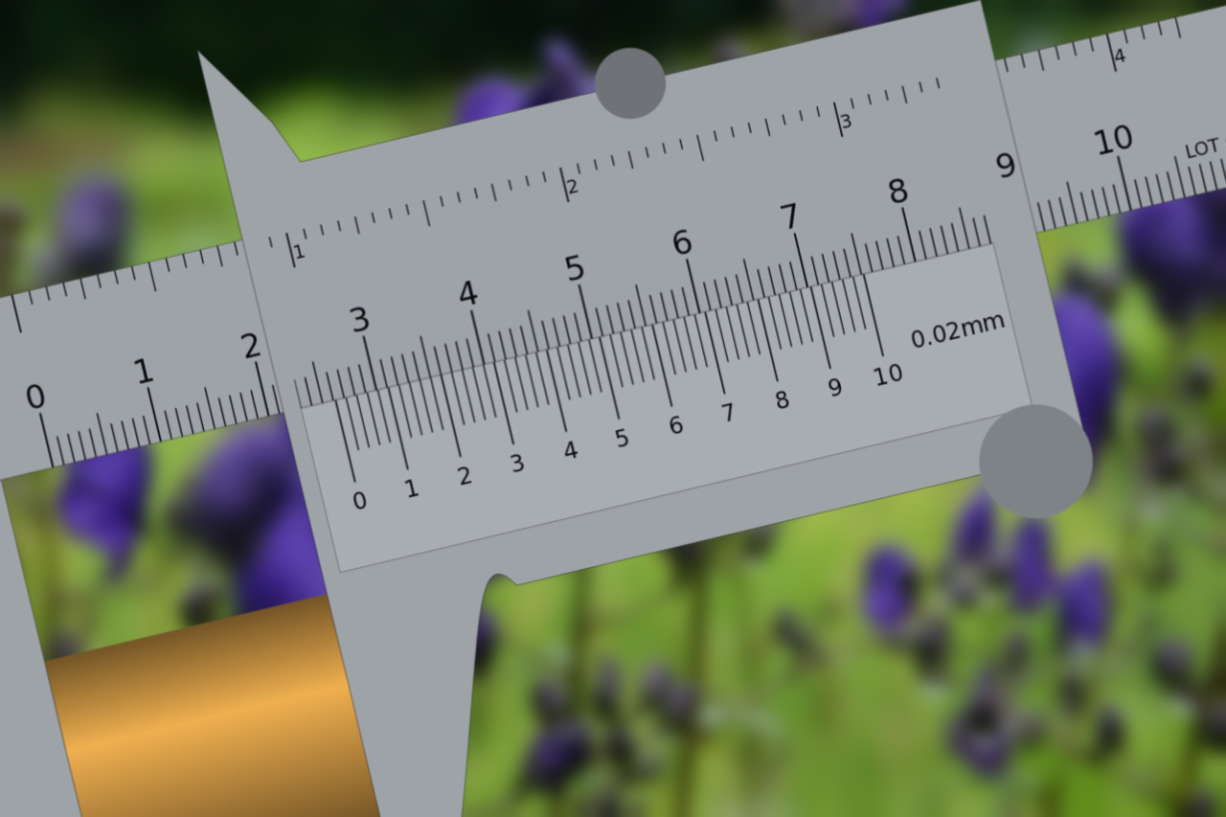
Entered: 26.2 mm
